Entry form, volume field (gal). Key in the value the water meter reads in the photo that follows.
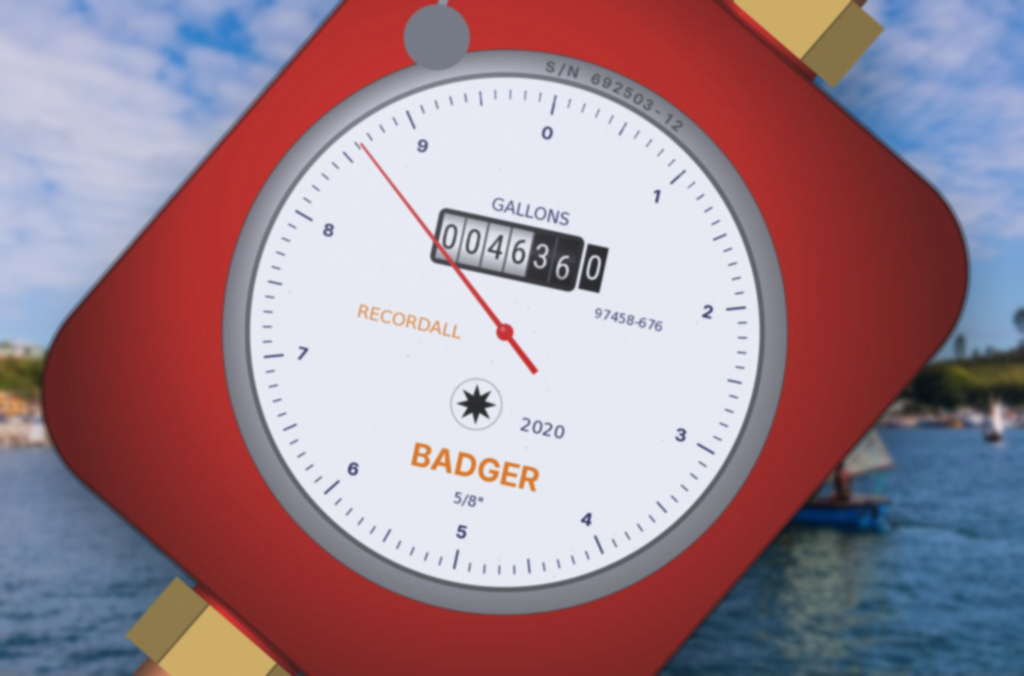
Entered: 46358.6 gal
